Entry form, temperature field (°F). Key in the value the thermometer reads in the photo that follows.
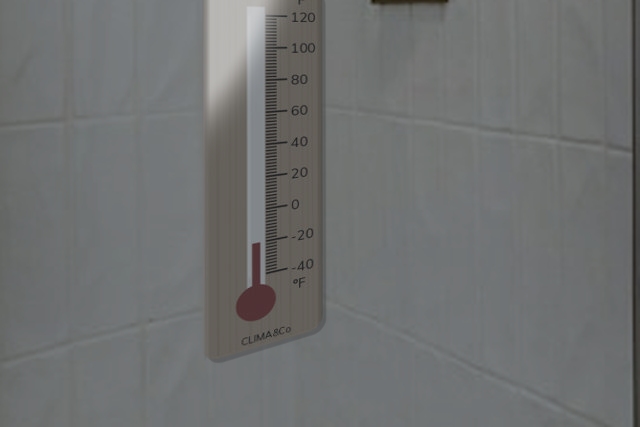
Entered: -20 °F
